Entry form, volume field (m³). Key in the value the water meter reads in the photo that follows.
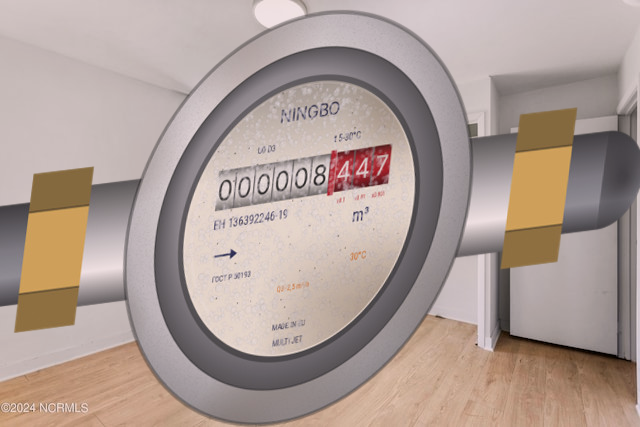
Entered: 8.447 m³
